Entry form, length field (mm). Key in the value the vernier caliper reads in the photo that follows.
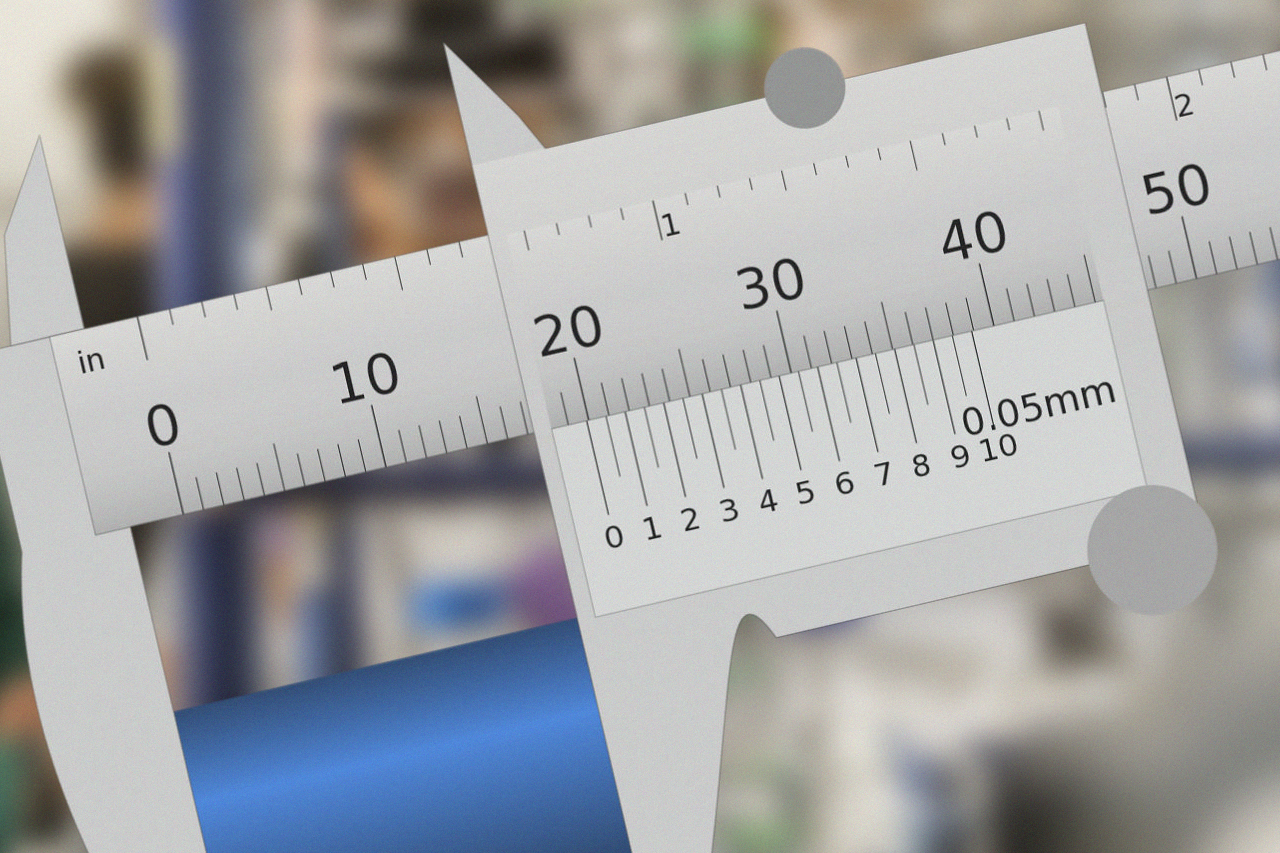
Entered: 19.9 mm
